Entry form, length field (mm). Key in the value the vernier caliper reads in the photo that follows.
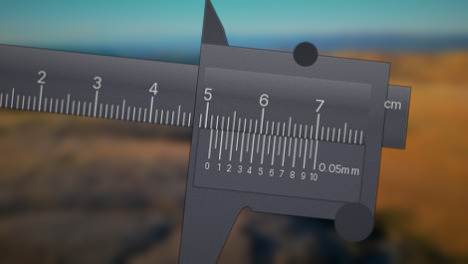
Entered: 51.2 mm
